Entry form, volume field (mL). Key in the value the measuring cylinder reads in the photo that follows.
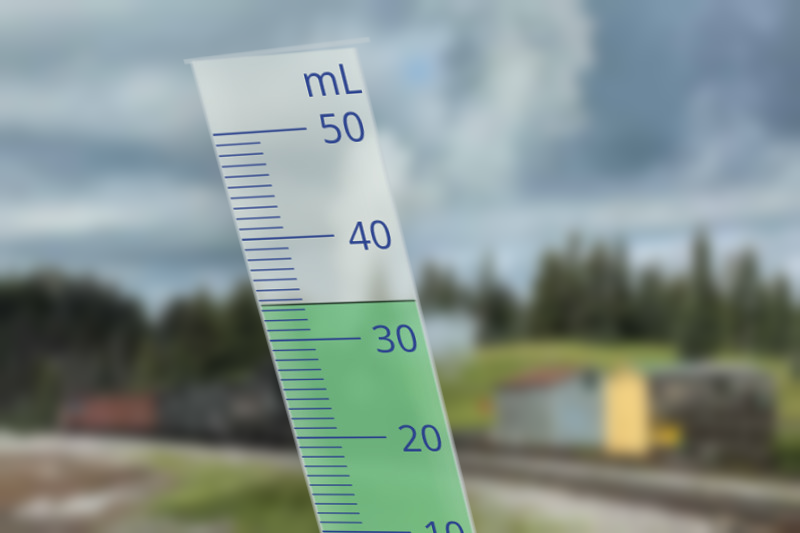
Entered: 33.5 mL
